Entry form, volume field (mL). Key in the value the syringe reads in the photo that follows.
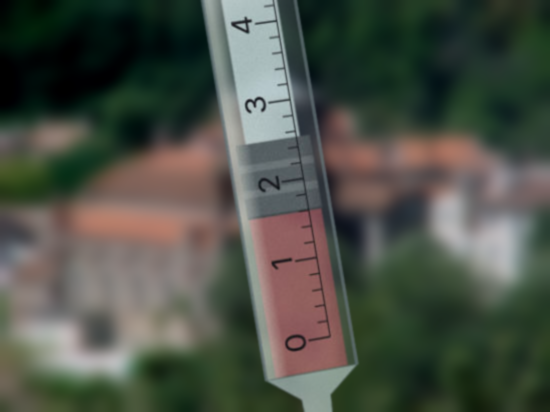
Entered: 1.6 mL
